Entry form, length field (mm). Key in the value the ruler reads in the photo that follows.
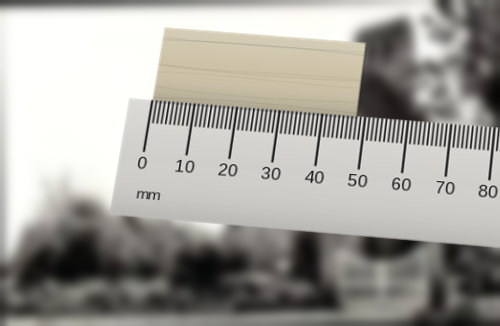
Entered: 48 mm
